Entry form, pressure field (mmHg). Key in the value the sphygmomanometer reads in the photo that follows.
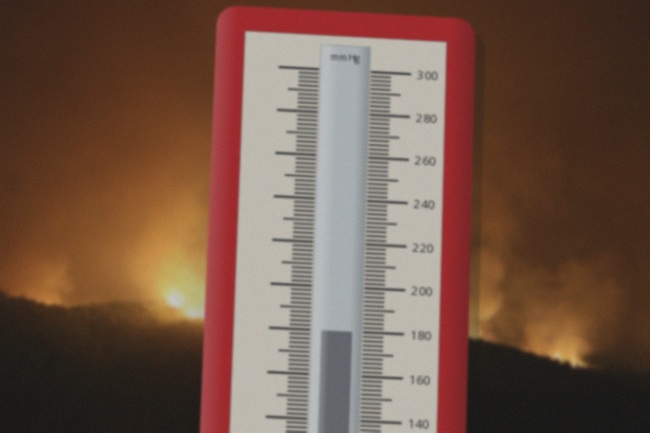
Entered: 180 mmHg
